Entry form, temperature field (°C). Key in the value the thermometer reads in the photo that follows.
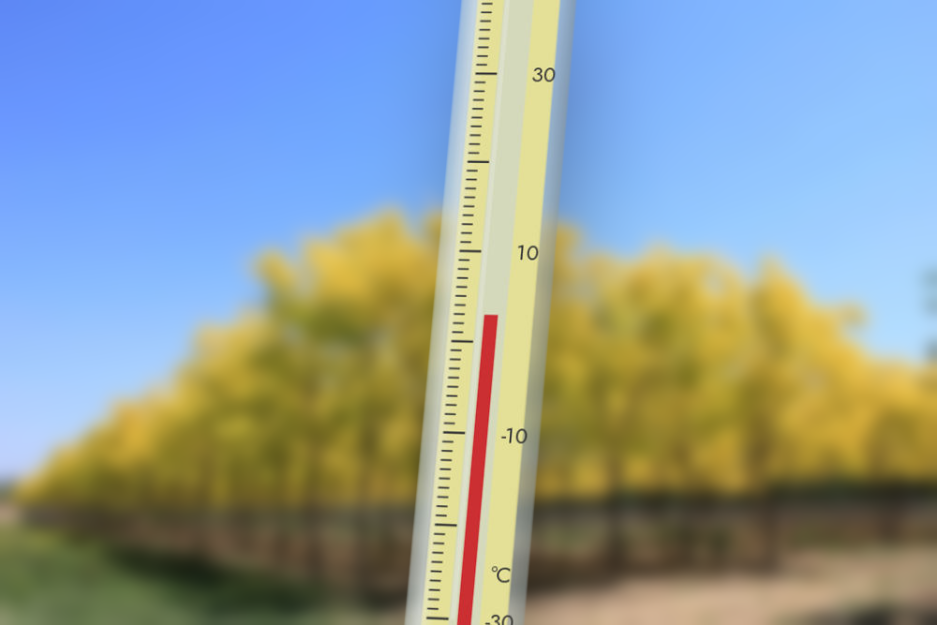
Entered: 3 °C
